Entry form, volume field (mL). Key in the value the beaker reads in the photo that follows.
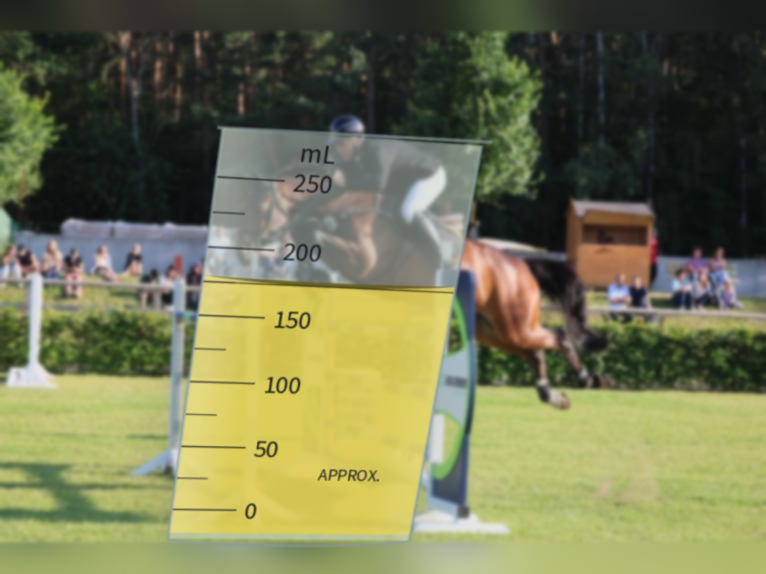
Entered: 175 mL
